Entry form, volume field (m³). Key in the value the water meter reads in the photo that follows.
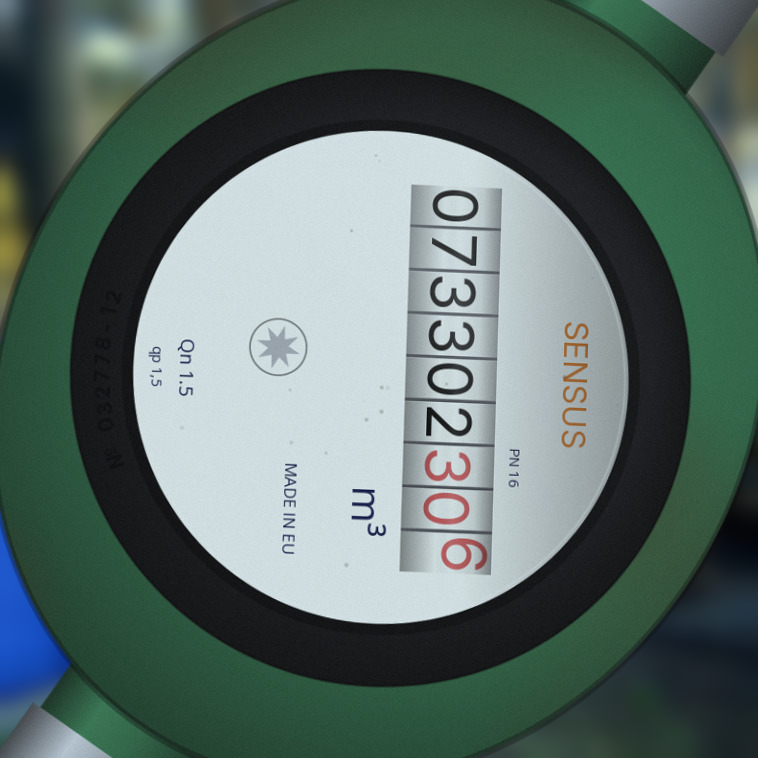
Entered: 73302.306 m³
